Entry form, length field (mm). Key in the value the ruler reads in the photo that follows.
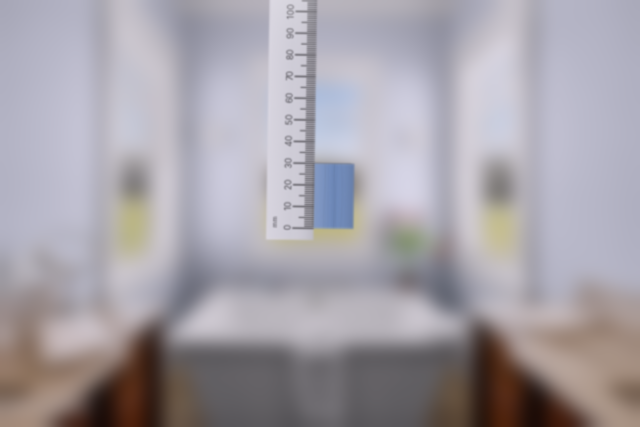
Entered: 30 mm
